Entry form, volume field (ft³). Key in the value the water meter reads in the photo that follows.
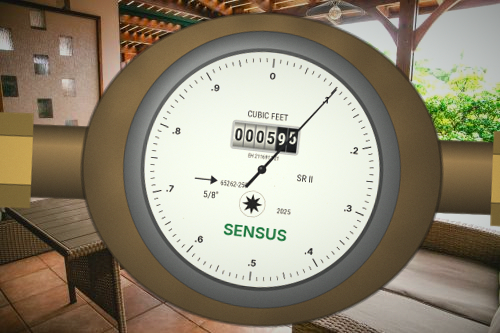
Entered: 595.10 ft³
